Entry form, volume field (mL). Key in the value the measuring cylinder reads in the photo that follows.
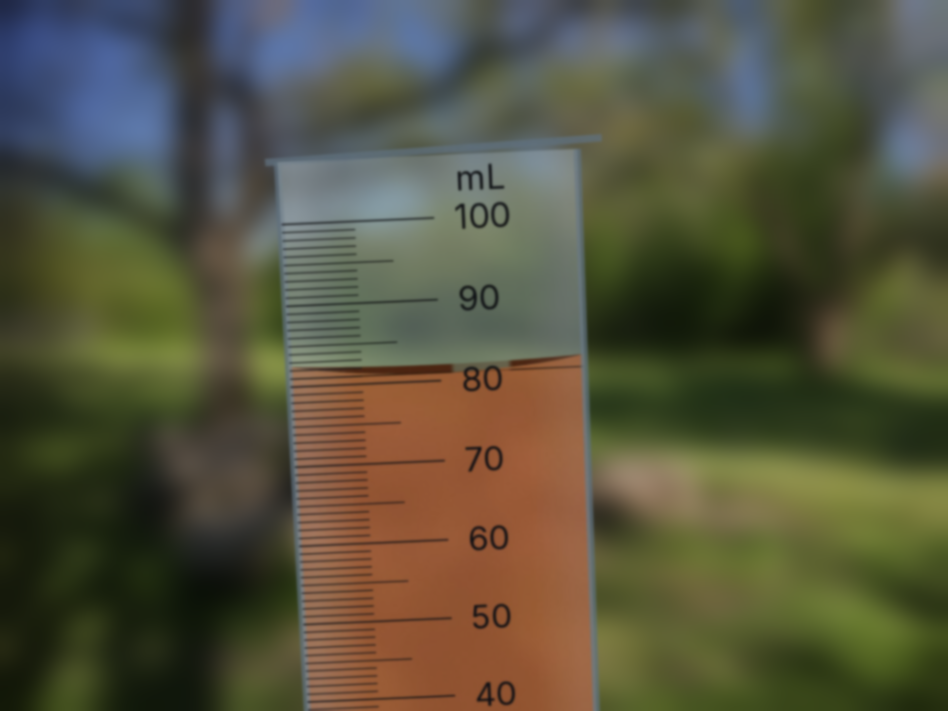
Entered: 81 mL
